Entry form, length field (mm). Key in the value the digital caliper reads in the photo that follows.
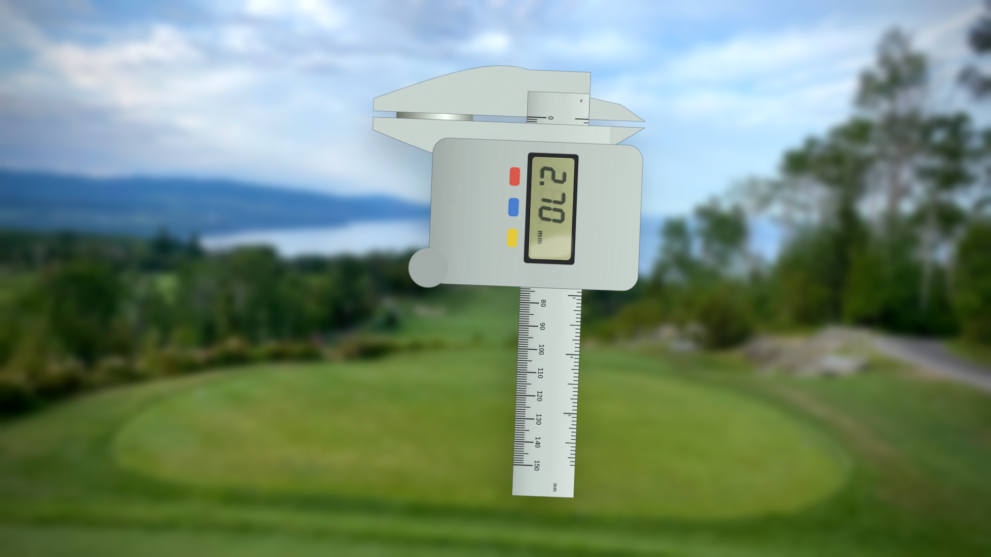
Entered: 2.70 mm
